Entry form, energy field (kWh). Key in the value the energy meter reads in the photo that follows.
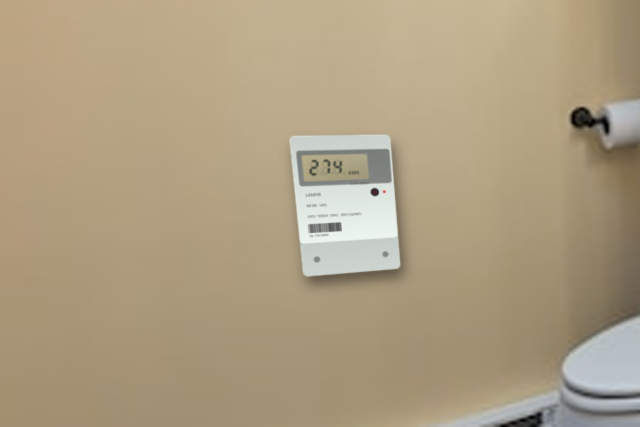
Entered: 274 kWh
